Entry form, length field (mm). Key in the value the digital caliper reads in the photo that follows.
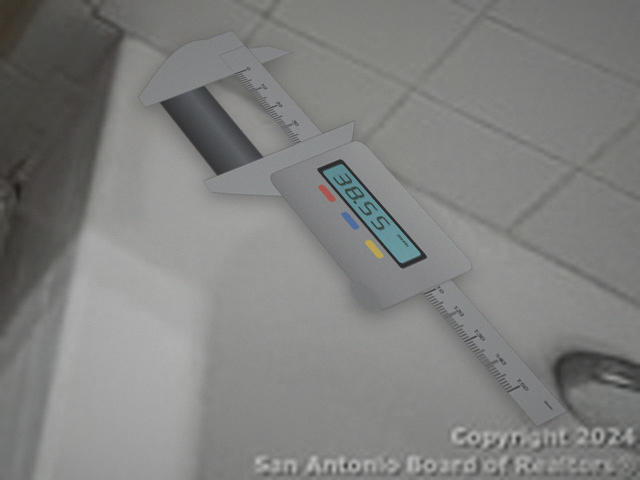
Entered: 38.55 mm
